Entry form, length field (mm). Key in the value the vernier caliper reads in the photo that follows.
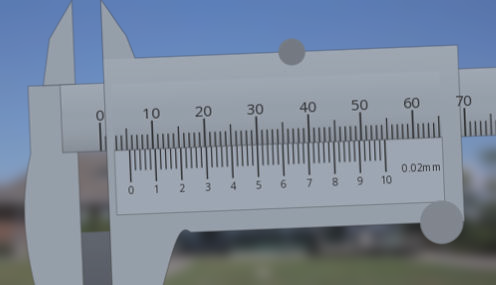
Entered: 5.5 mm
